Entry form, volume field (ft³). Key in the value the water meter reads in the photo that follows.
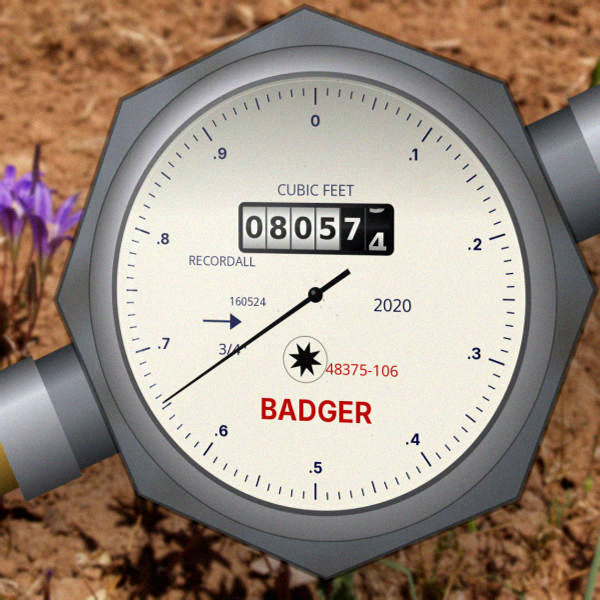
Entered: 80573.65 ft³
